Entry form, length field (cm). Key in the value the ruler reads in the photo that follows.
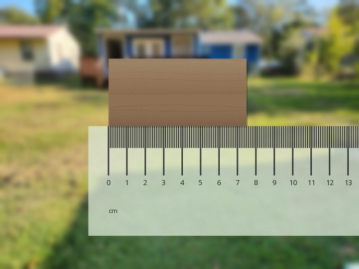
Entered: 7.5 cm
